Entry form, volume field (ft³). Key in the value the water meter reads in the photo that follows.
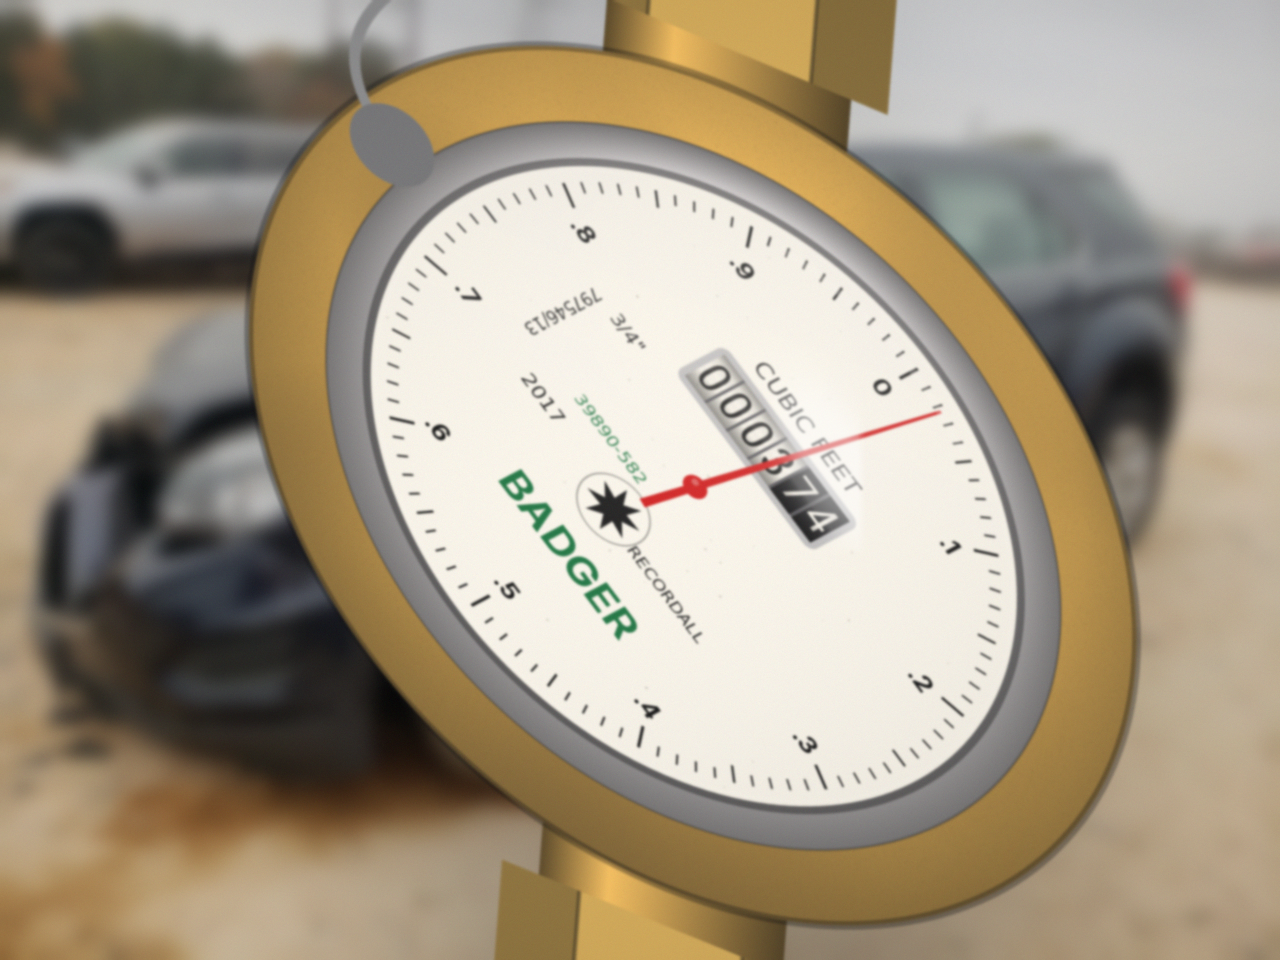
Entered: 374.02 ft³
